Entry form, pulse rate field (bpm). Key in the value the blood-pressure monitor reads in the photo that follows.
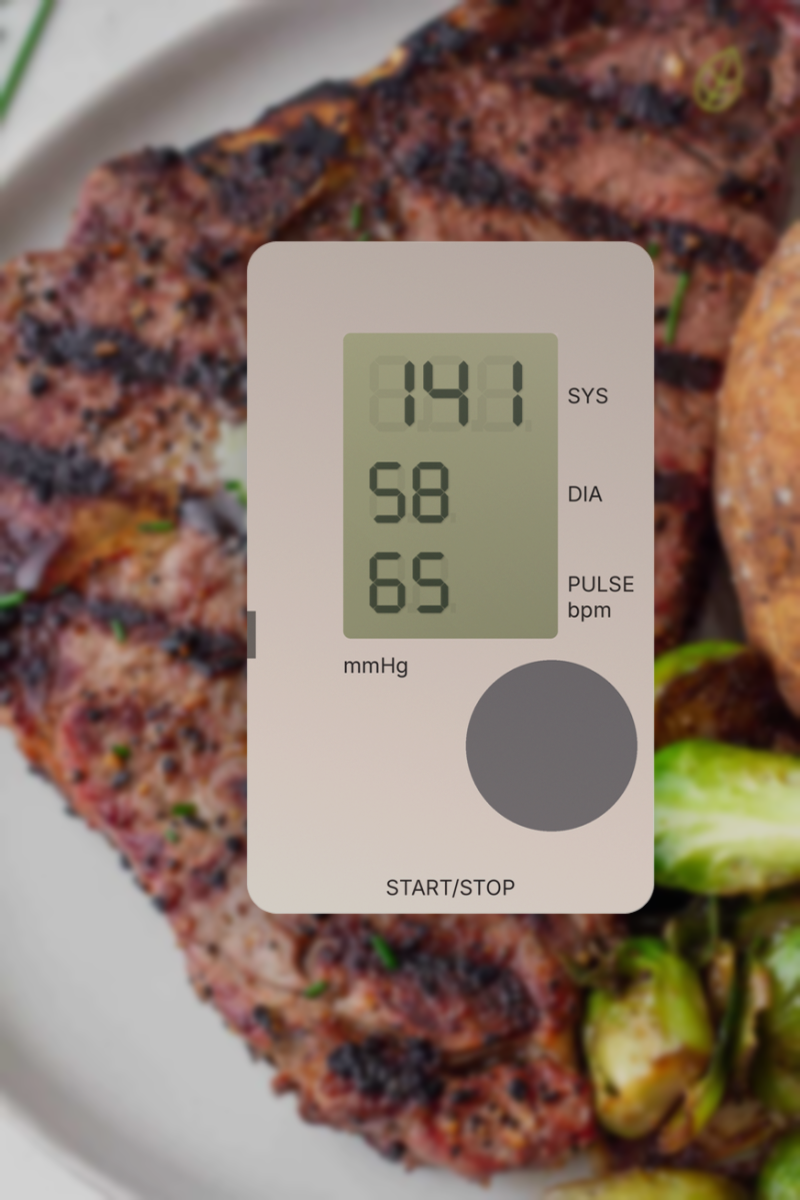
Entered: 65 bpm
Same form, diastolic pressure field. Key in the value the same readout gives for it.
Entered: 58 mmHg
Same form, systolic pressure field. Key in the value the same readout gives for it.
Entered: 141 mmHg
